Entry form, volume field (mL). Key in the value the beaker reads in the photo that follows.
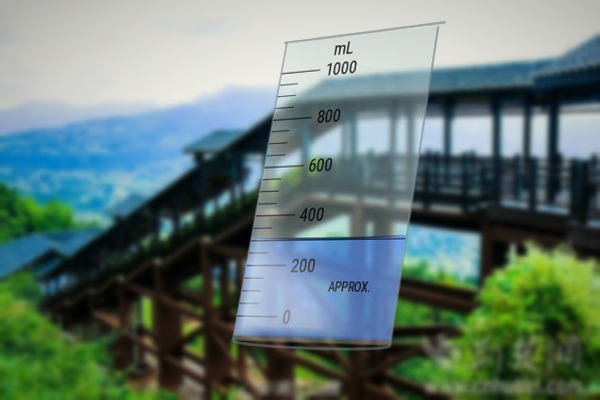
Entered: 300 mL
